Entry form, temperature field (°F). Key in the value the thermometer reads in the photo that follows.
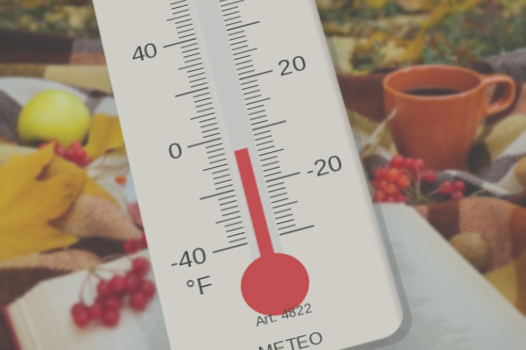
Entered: -6 °F
